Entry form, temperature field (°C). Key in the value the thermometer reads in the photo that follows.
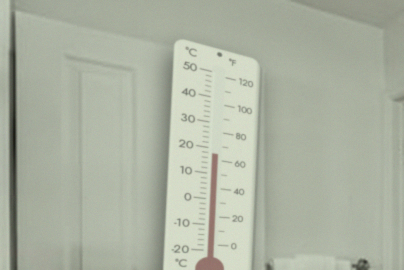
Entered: 18 °C
